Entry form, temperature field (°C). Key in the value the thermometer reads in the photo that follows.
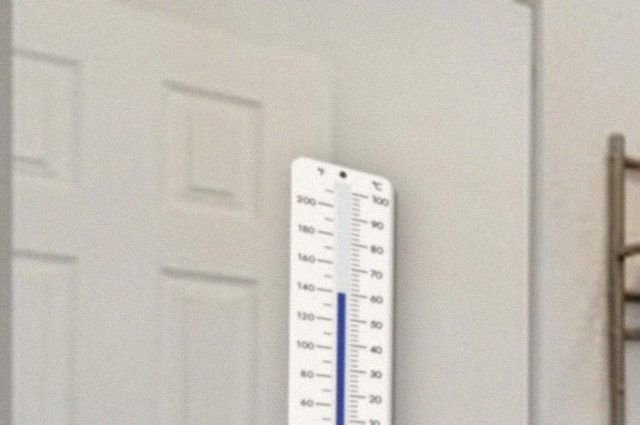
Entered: 60 °C
